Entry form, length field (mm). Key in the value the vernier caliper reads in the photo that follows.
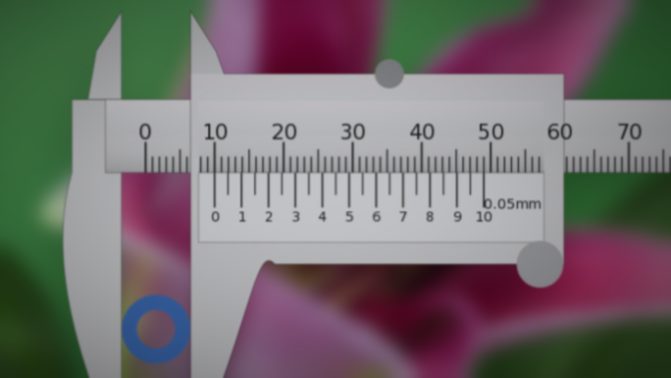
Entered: 10.0 mm
